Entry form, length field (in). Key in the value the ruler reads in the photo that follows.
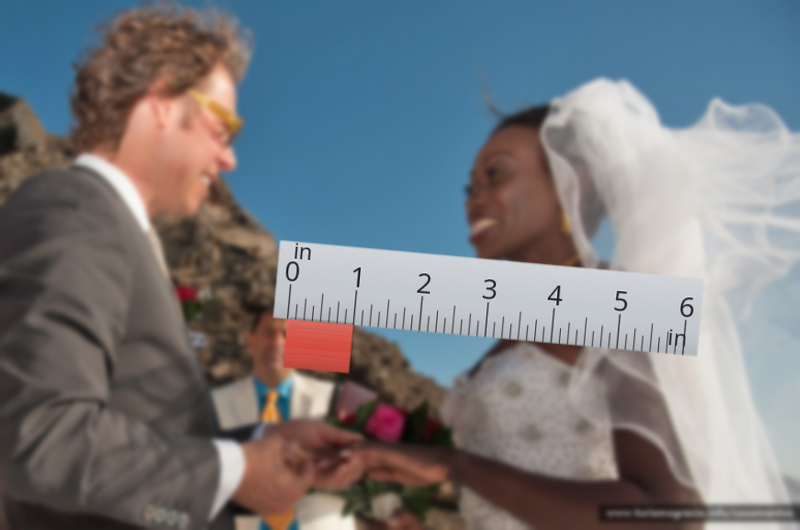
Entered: 1 in
